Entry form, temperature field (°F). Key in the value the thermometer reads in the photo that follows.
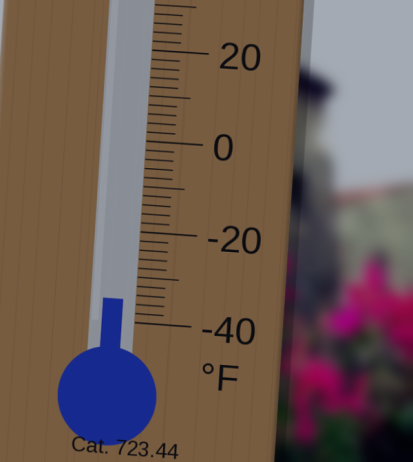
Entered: -35 °F
